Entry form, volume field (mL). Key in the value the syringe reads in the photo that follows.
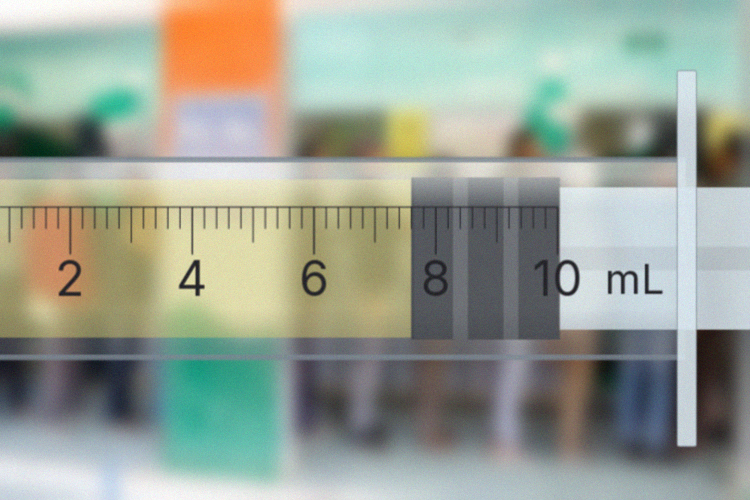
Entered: 7.6 mL
